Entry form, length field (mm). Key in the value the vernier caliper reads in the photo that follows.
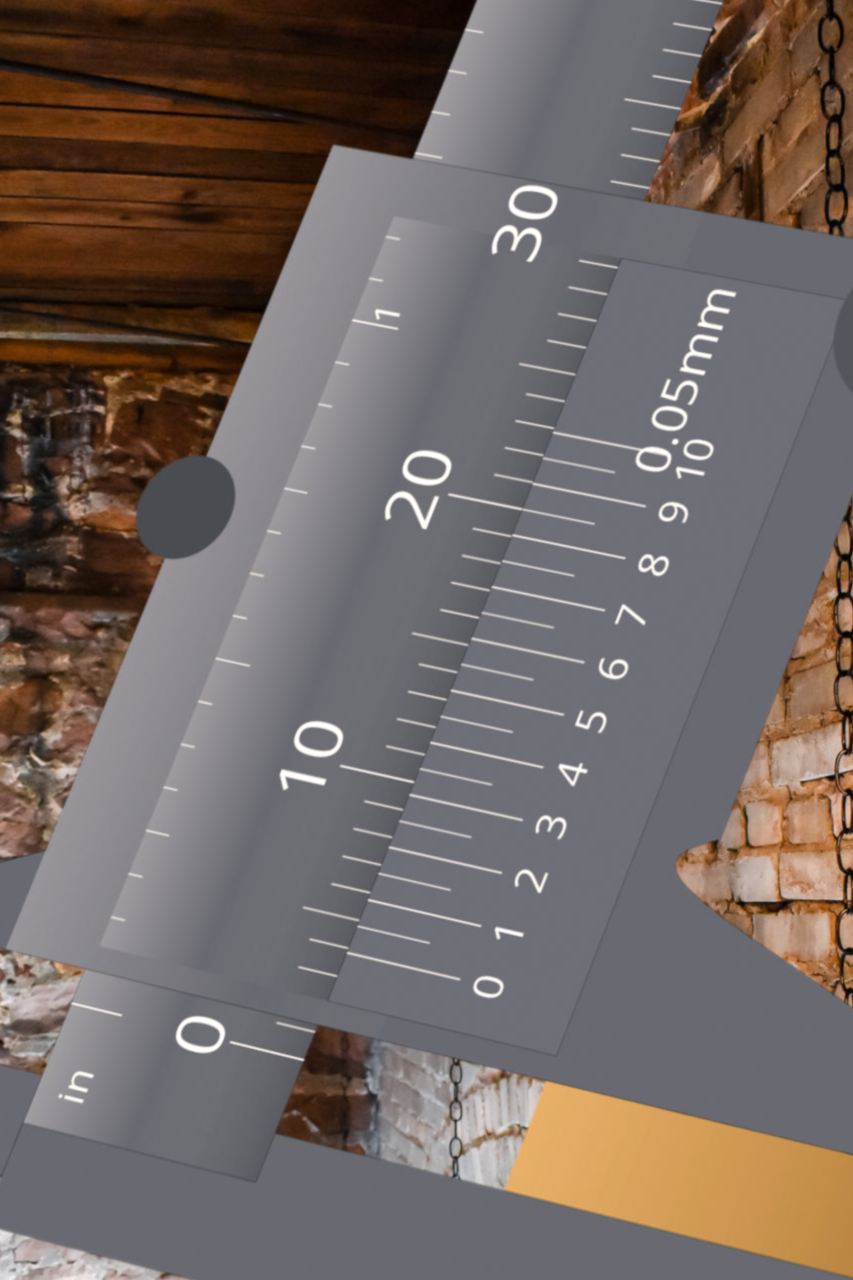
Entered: 3.85 mm
